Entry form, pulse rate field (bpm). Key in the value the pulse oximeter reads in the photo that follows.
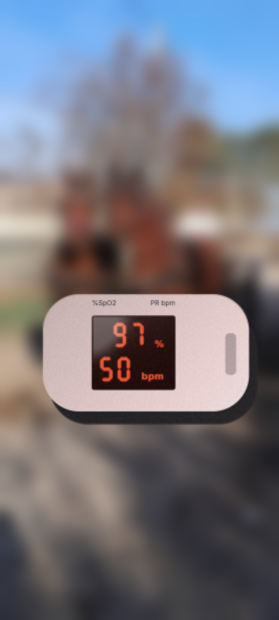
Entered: 50 bpm
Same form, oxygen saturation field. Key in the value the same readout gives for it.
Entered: 97 %
